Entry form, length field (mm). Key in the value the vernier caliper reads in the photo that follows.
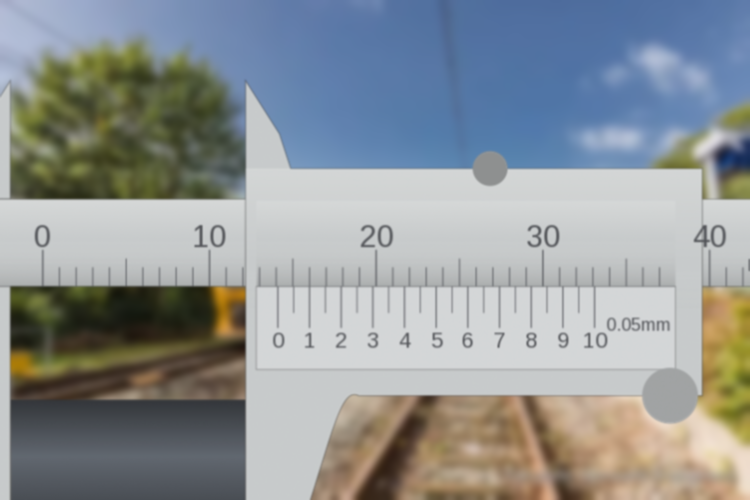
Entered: 14.1 mm
